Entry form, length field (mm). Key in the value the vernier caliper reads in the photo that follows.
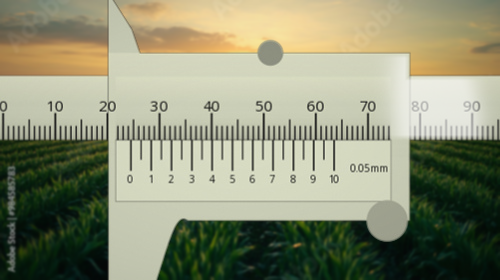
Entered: 24.5 mm
